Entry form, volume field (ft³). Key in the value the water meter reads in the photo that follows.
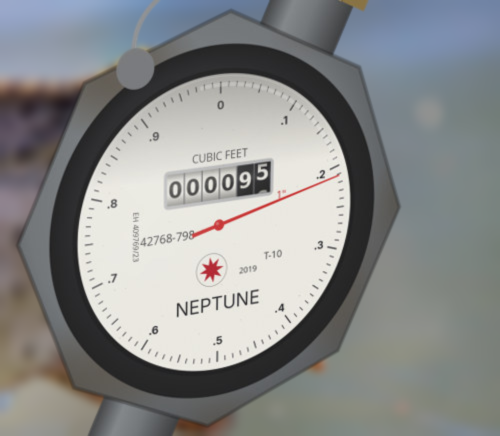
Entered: 95.21 ft³
